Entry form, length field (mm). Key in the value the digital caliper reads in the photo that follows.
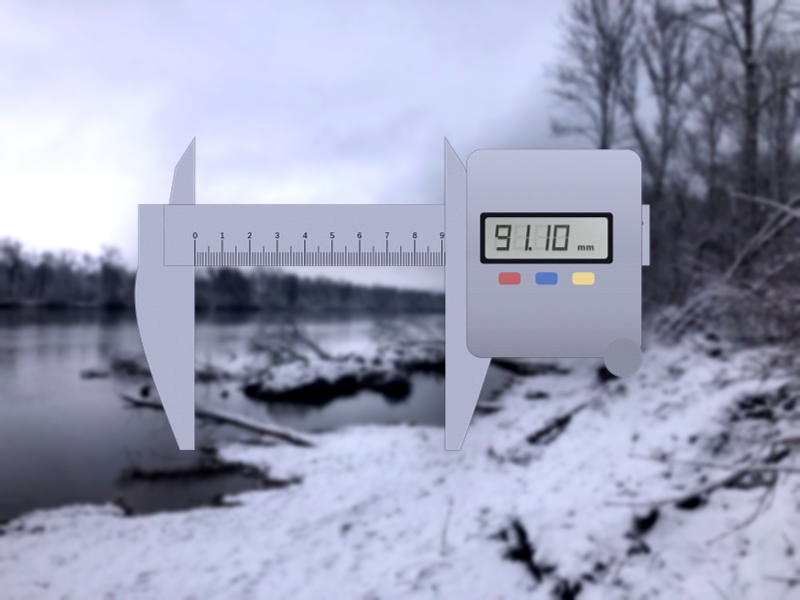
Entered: 91.10 mm
